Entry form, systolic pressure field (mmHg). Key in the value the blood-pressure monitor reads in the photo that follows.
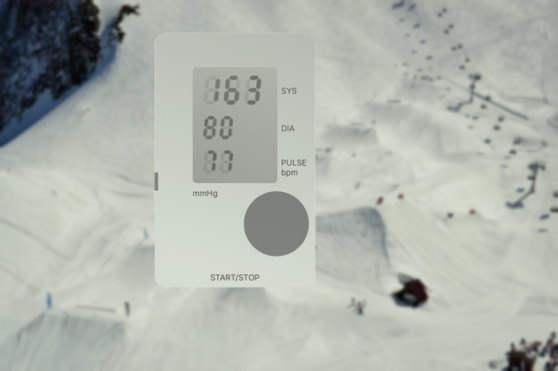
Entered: 163 mmHg
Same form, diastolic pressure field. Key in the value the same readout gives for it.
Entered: 80 mmHg
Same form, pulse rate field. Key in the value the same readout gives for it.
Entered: 77 bpm
